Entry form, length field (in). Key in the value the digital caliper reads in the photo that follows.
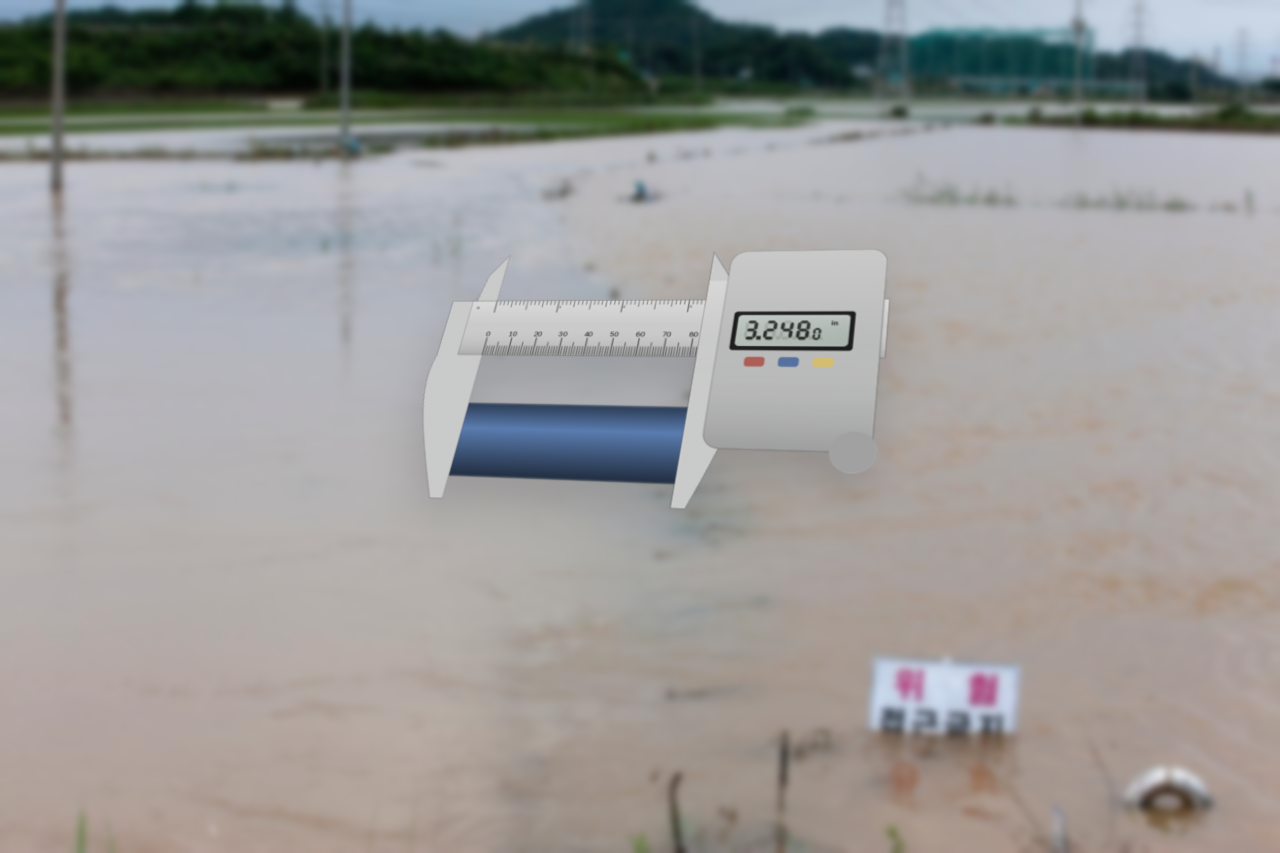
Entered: 3.2480 in
